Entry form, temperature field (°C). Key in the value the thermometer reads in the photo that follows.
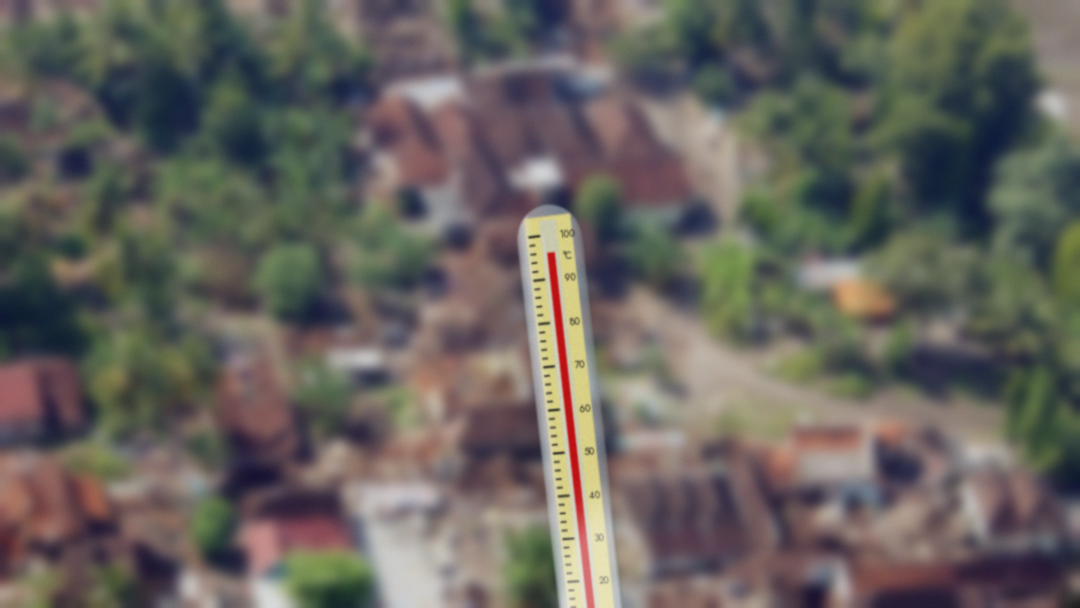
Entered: 96 °C
